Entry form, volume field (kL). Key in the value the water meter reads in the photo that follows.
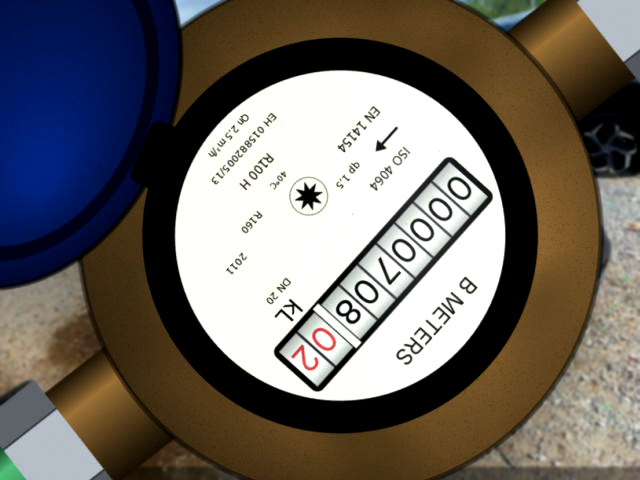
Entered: 708.02 kL
